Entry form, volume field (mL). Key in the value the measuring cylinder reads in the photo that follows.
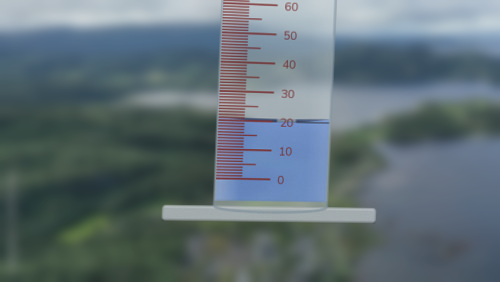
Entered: 20 mL
